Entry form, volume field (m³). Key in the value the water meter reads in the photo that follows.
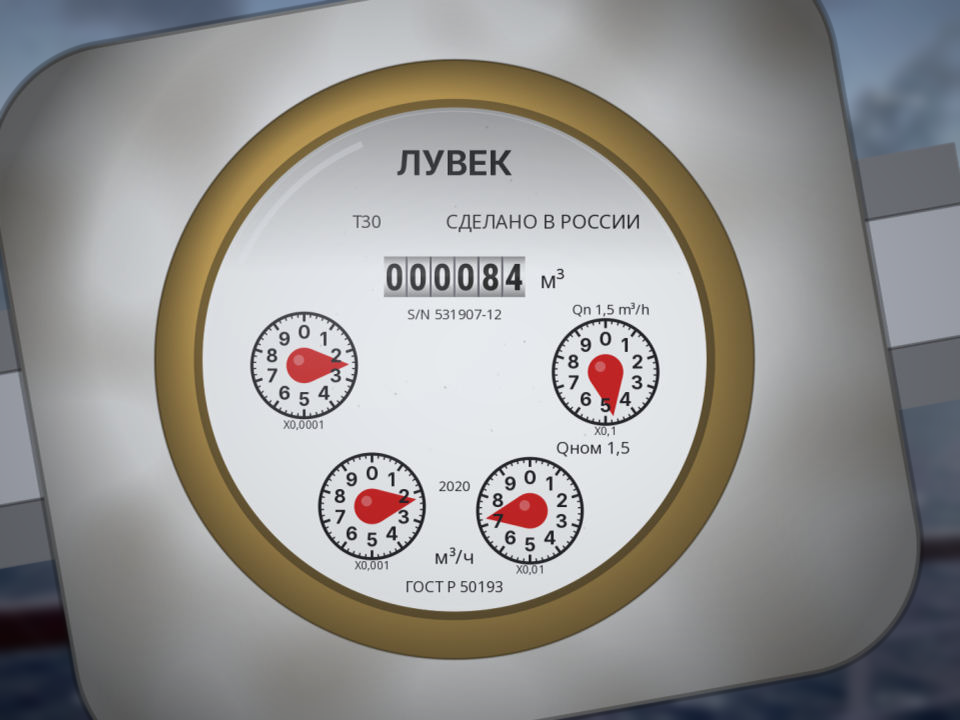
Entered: 84.4722 m³
